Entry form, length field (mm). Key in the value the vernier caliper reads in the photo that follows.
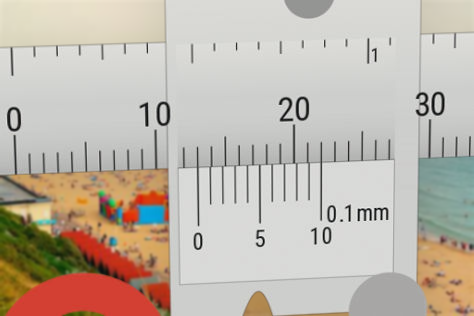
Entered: 13.0 mm
